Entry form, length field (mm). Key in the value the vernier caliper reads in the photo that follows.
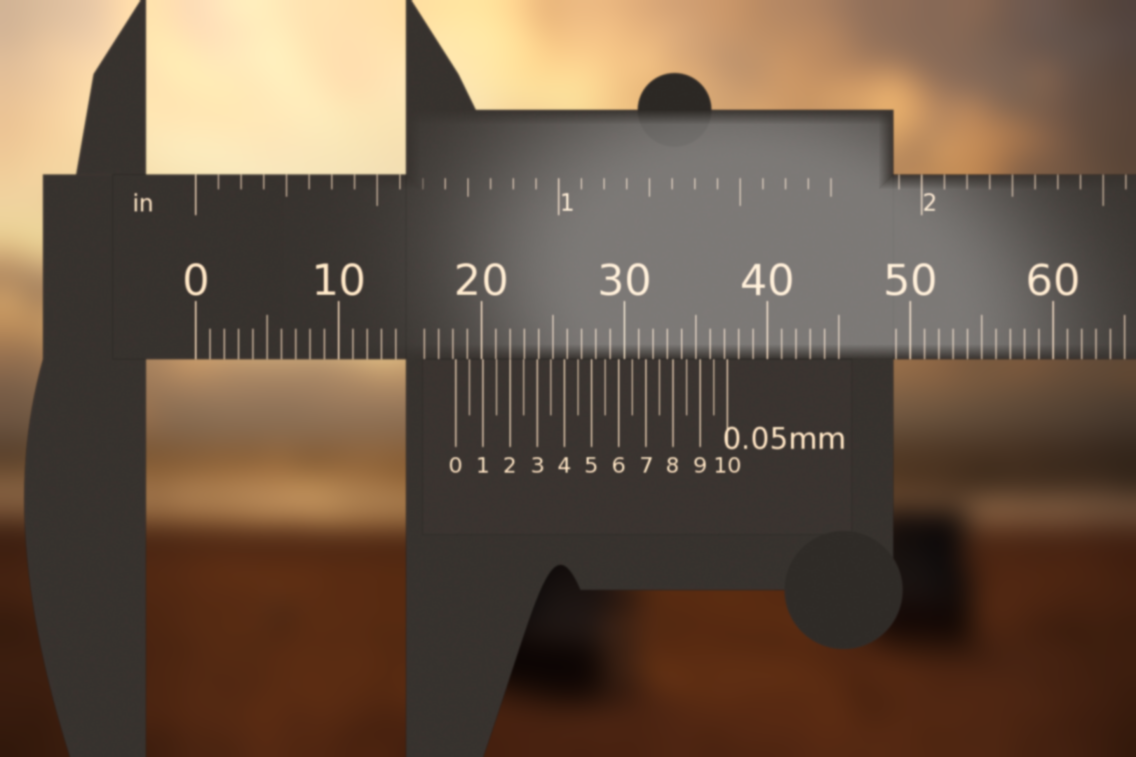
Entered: 18.2 mm
